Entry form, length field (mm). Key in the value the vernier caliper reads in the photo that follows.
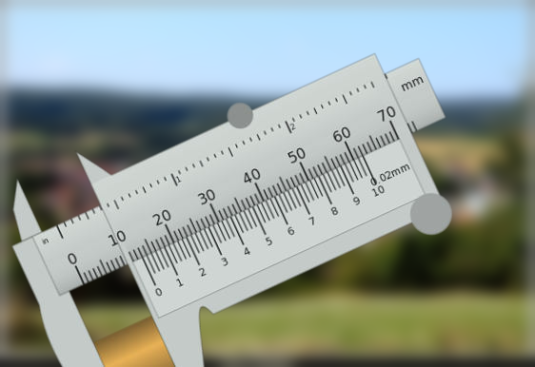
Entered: 13.0 mm
